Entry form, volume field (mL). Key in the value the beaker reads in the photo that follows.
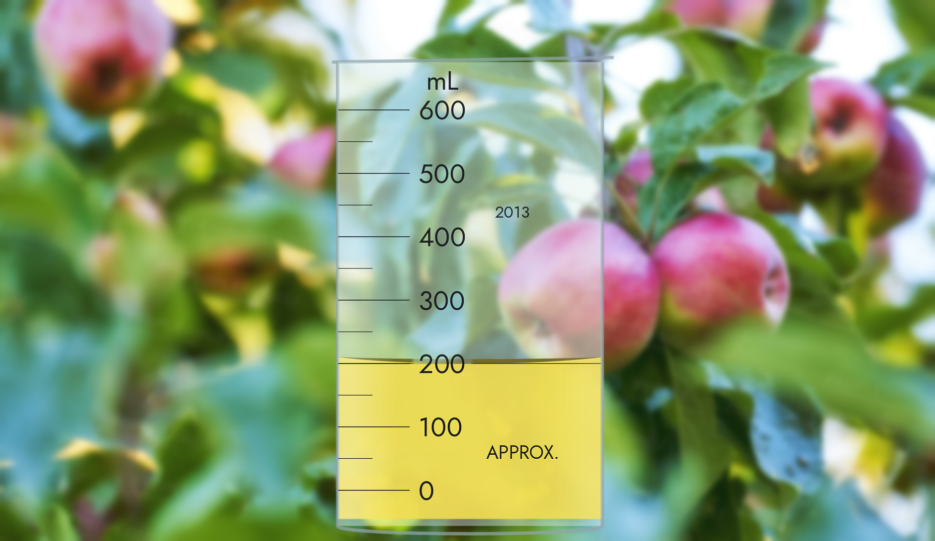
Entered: 200 mL
